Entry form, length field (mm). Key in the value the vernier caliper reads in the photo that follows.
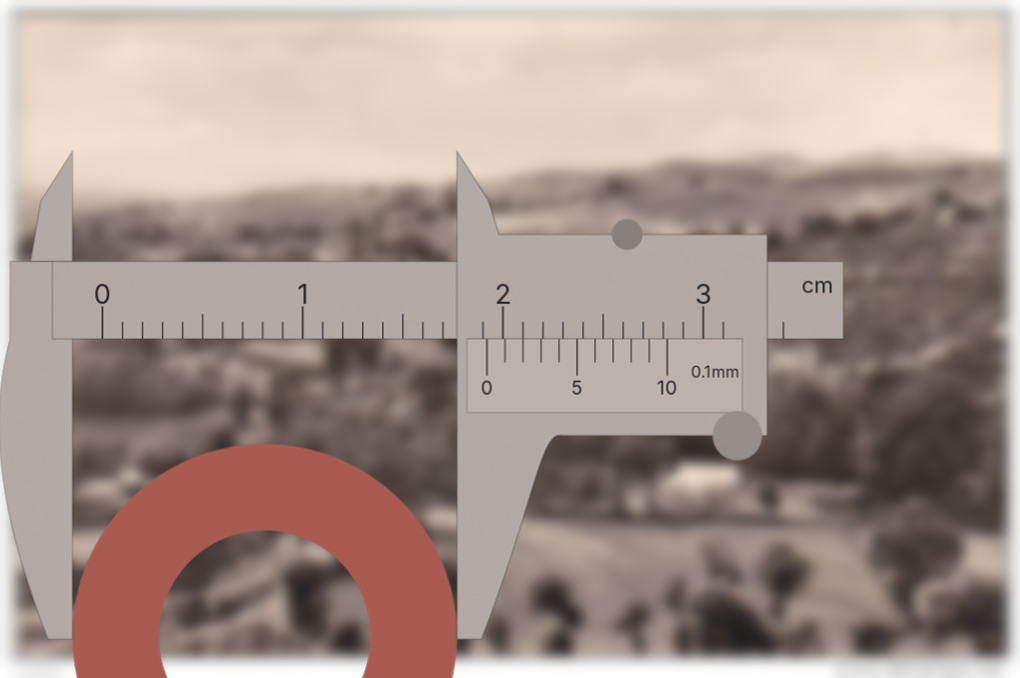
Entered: 19.2 mm
